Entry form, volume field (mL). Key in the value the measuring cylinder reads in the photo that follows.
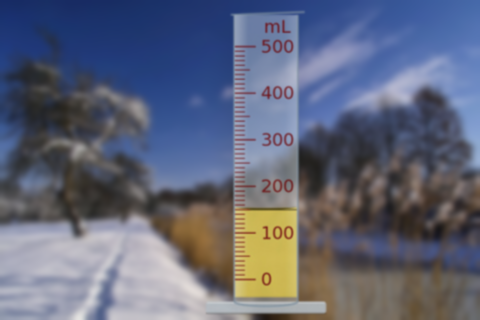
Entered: 150 mL
